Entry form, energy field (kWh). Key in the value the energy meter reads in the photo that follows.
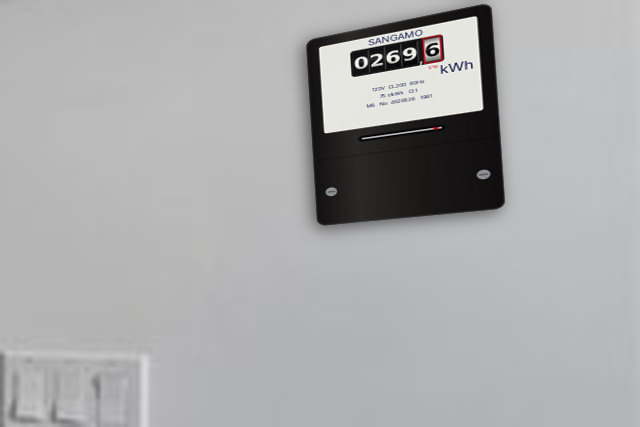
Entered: 269.6 kWh
